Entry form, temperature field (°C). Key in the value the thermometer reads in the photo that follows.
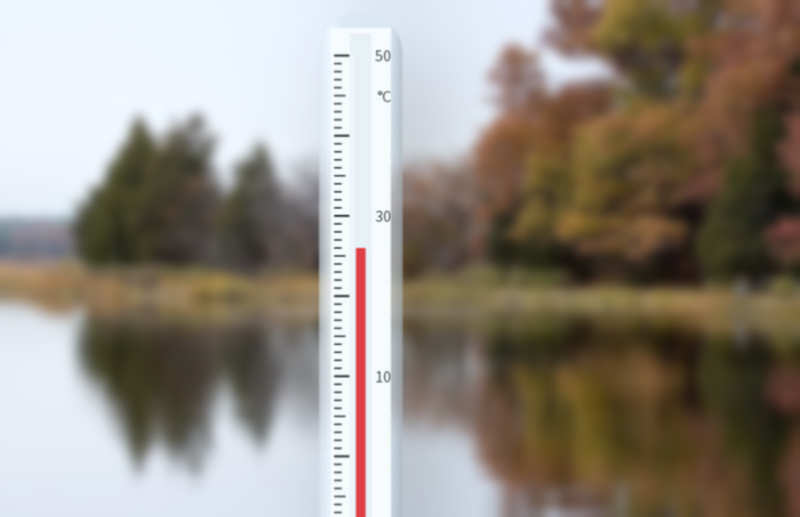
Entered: 26 °C
